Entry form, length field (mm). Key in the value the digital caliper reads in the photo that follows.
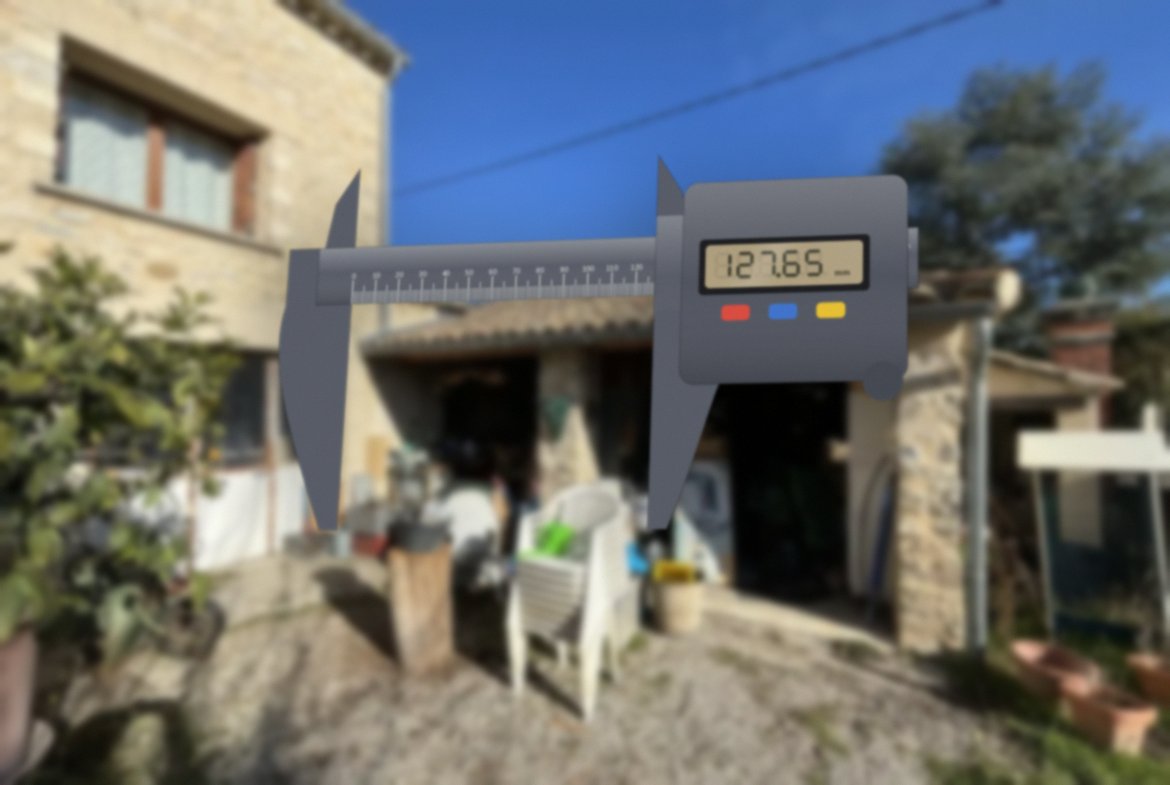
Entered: 127.65 mm
